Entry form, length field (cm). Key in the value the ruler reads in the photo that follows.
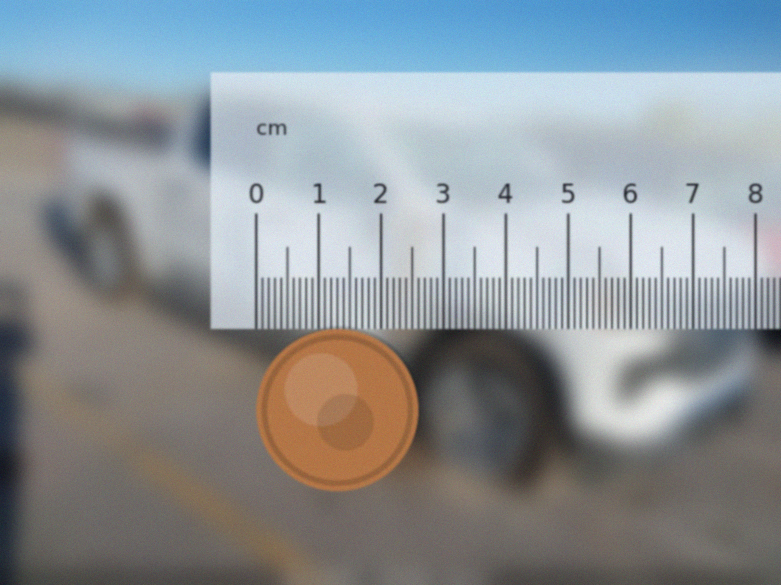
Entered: 2.6 cm
